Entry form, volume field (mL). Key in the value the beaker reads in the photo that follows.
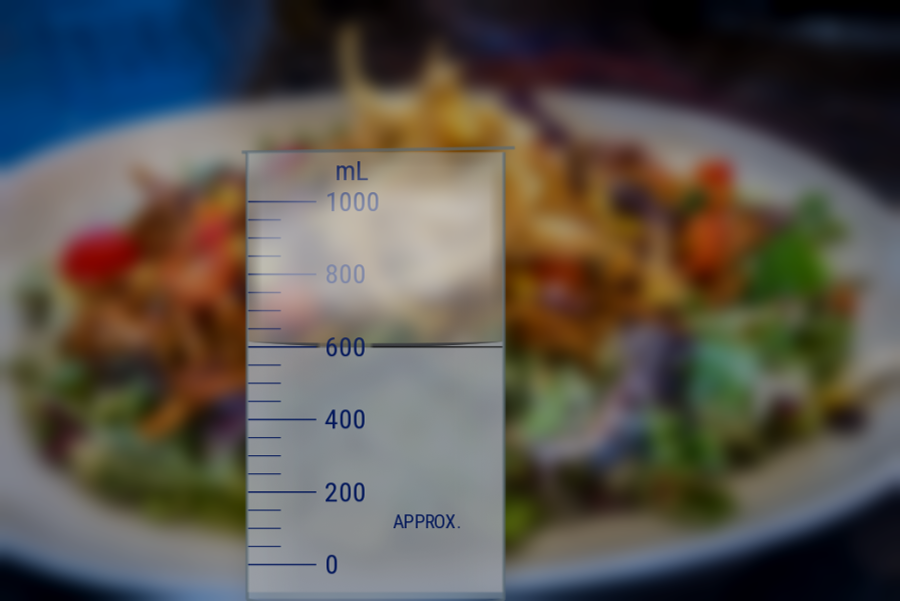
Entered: 600 mL
